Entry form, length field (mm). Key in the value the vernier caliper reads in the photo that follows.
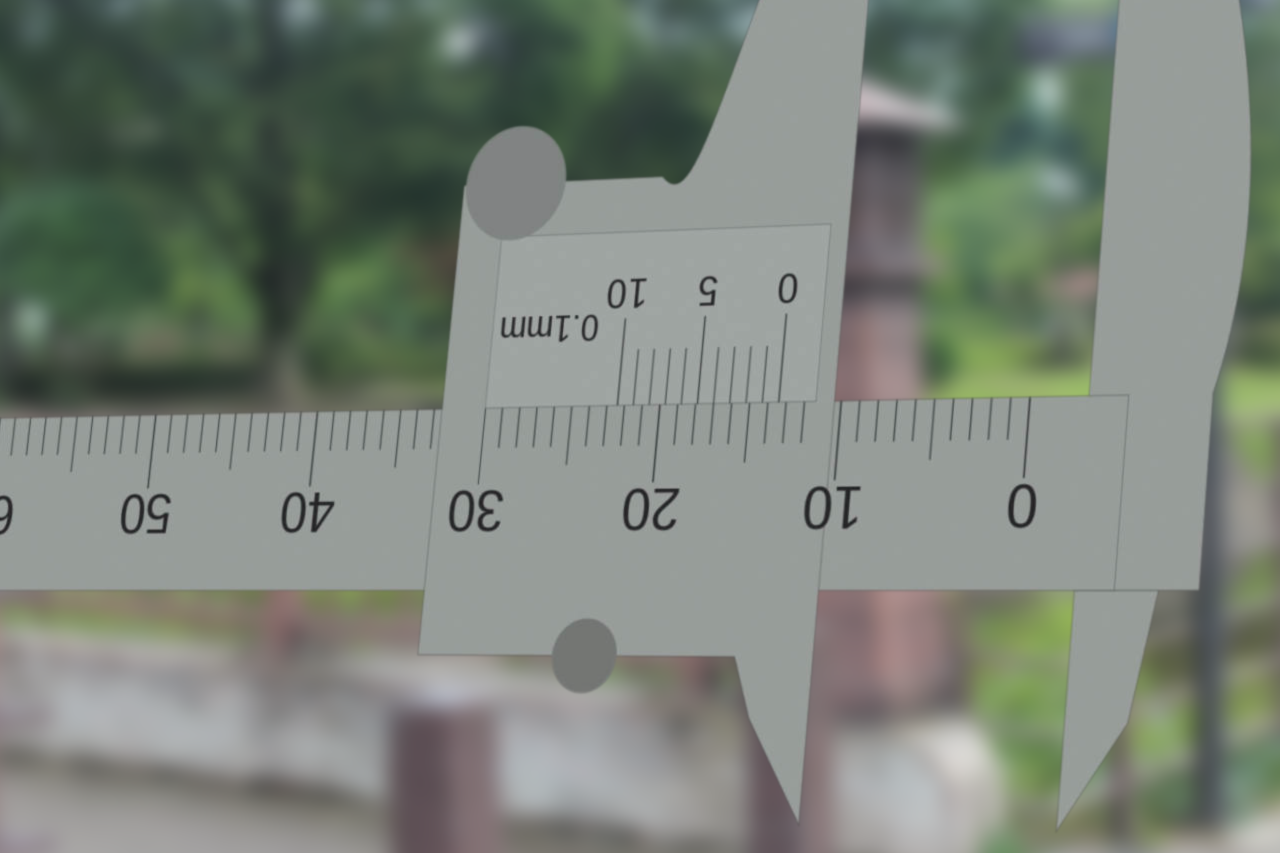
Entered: 13.4 mm
